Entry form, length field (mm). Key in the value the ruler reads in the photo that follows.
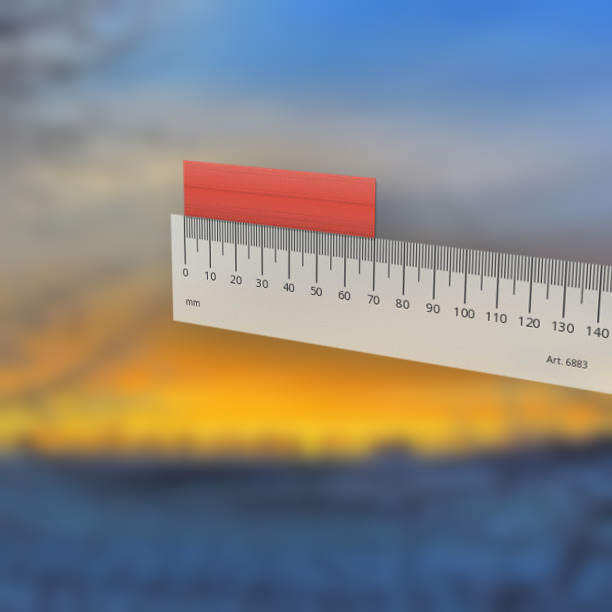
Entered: 70 mm
